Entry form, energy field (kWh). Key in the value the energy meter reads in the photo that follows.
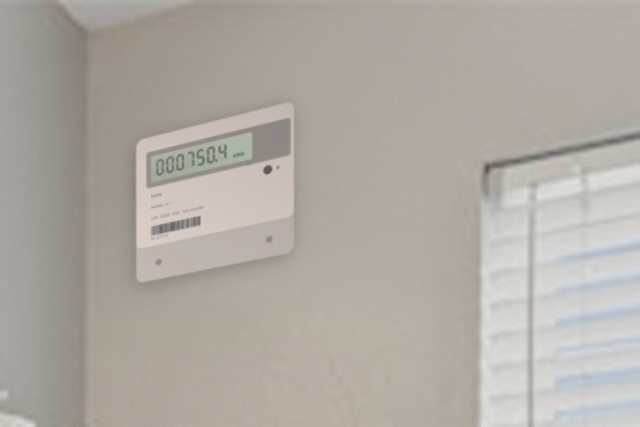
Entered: 750.4 kWh
